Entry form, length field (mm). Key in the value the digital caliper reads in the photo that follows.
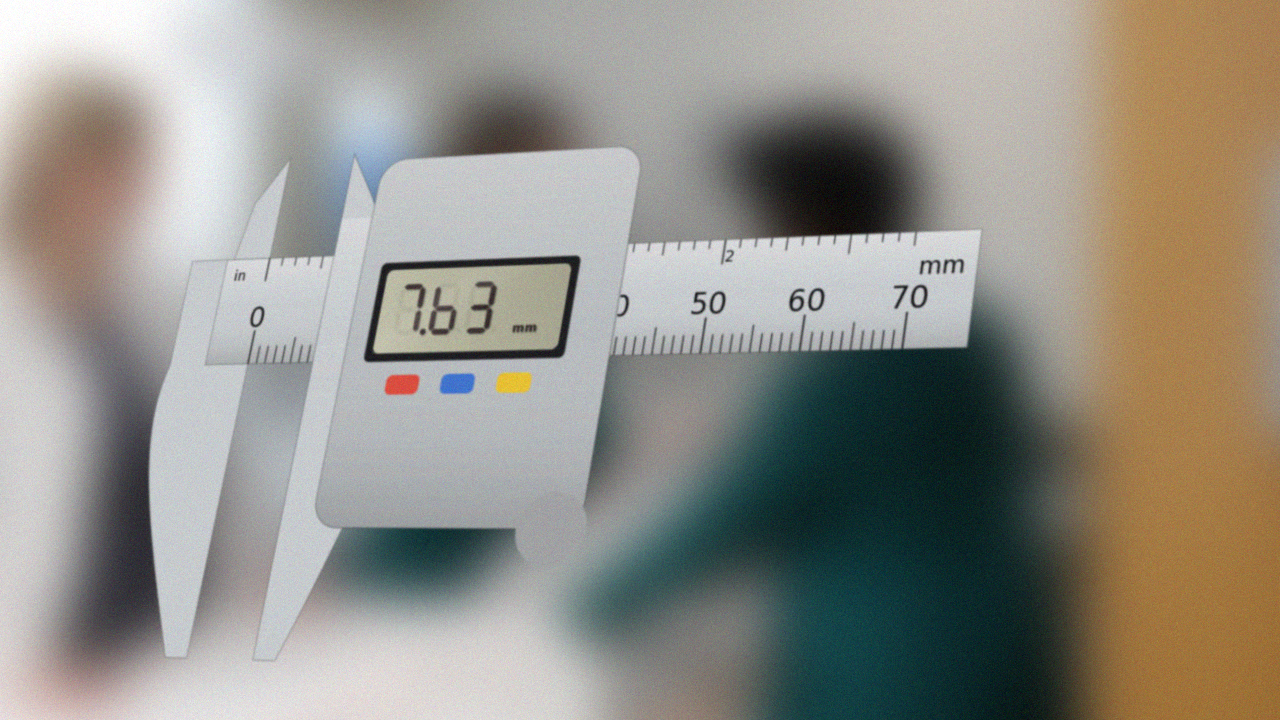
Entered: 7.63 mm
